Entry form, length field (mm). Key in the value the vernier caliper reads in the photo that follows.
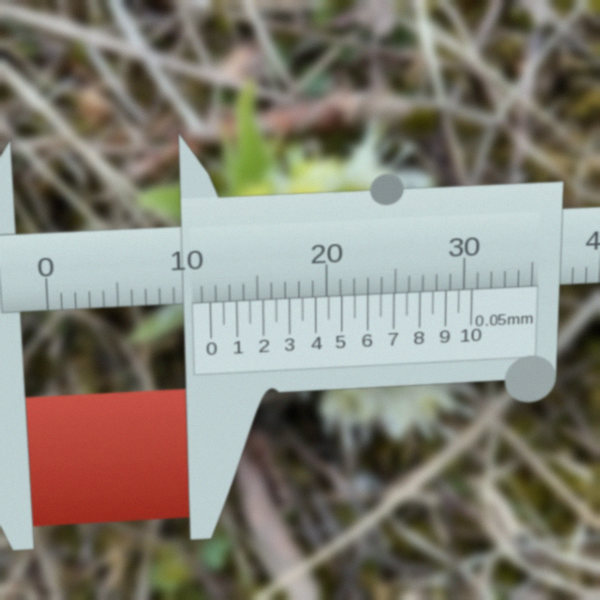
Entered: 11.6 mm
